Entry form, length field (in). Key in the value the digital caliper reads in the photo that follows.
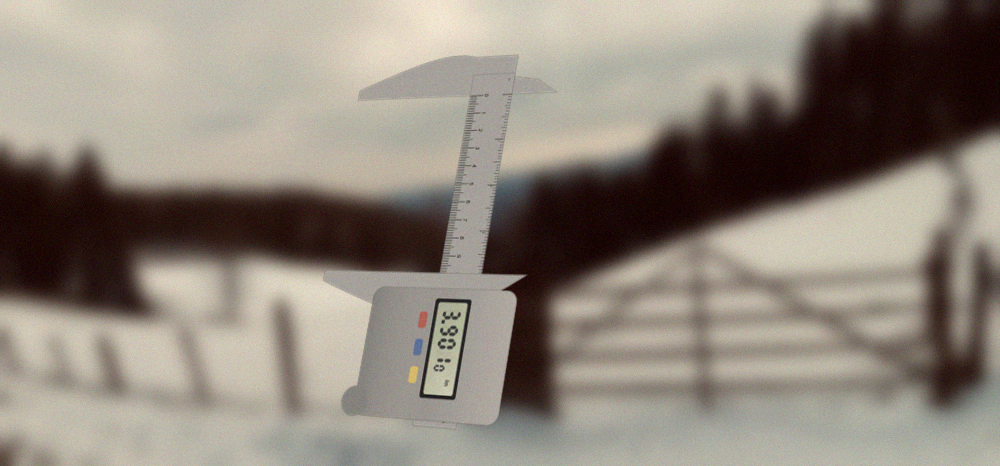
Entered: 3.9010 in
